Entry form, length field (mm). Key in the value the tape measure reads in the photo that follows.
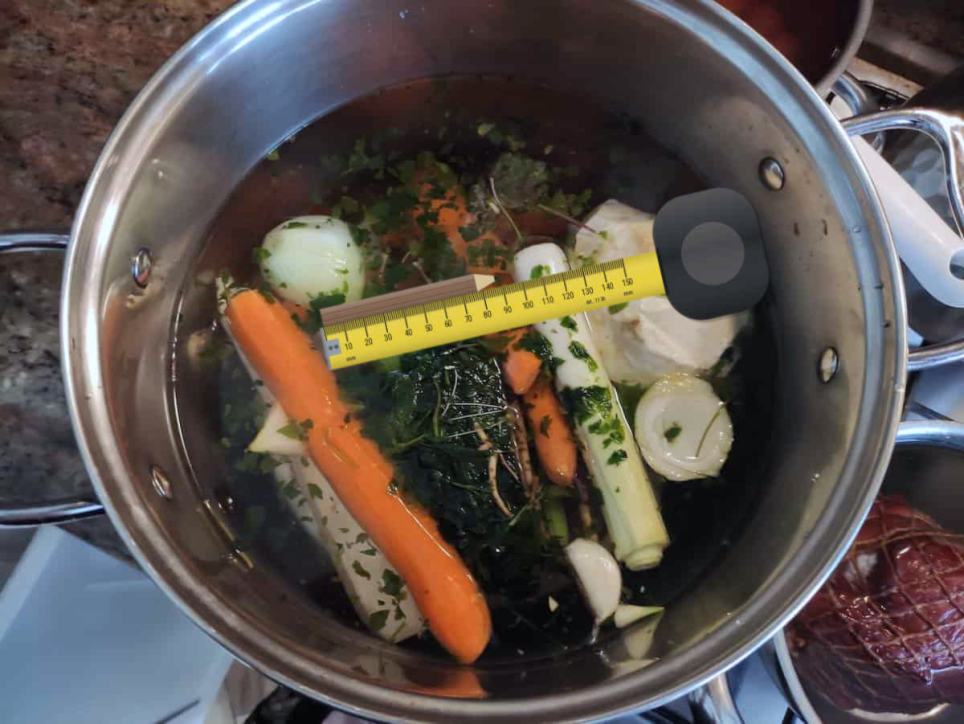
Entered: 90 mm
